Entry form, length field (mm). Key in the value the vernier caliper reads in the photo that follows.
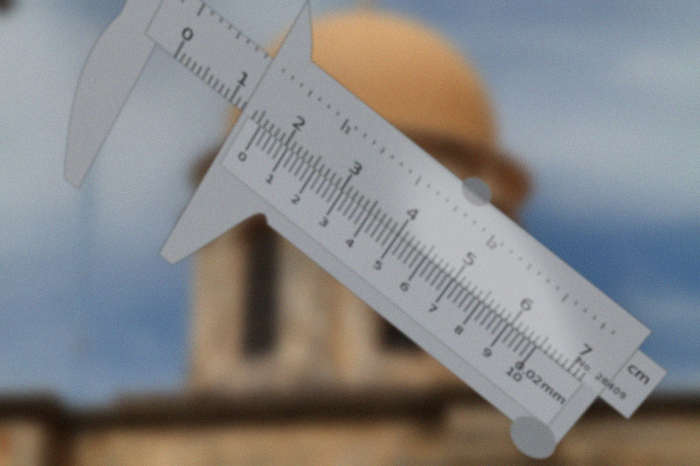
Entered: 15.5 mm
